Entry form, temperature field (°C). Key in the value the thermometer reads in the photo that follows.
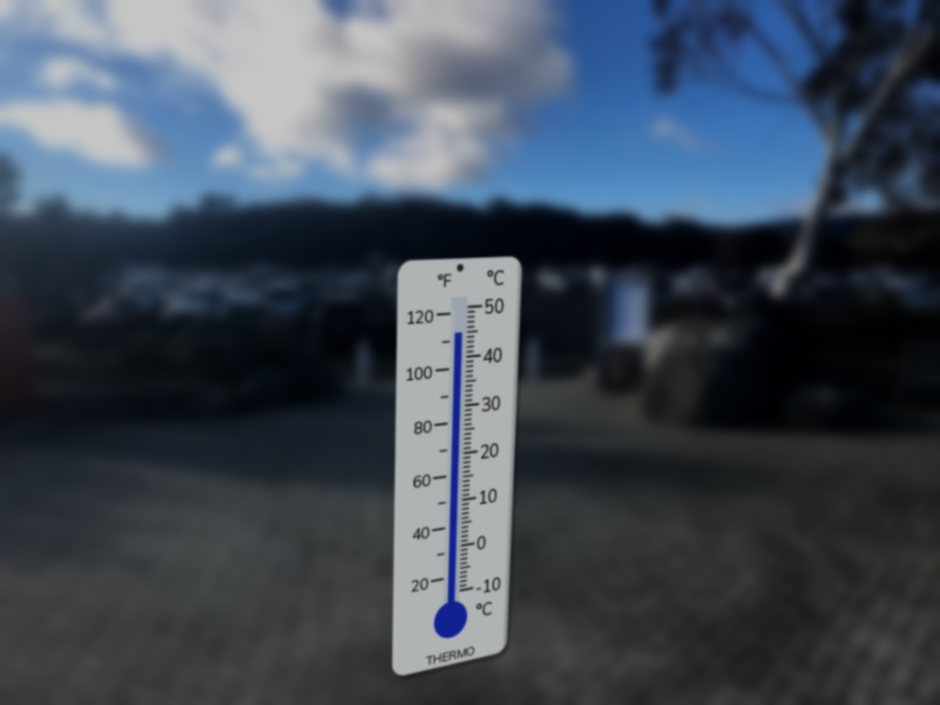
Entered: 45 °C
